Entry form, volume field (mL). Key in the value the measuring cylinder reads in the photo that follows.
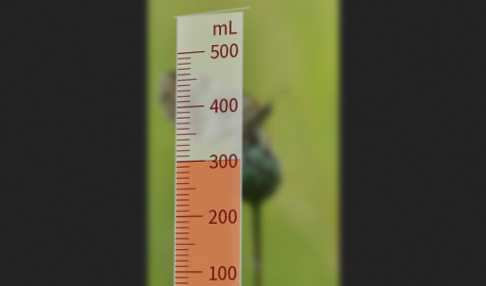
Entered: 300 mL
